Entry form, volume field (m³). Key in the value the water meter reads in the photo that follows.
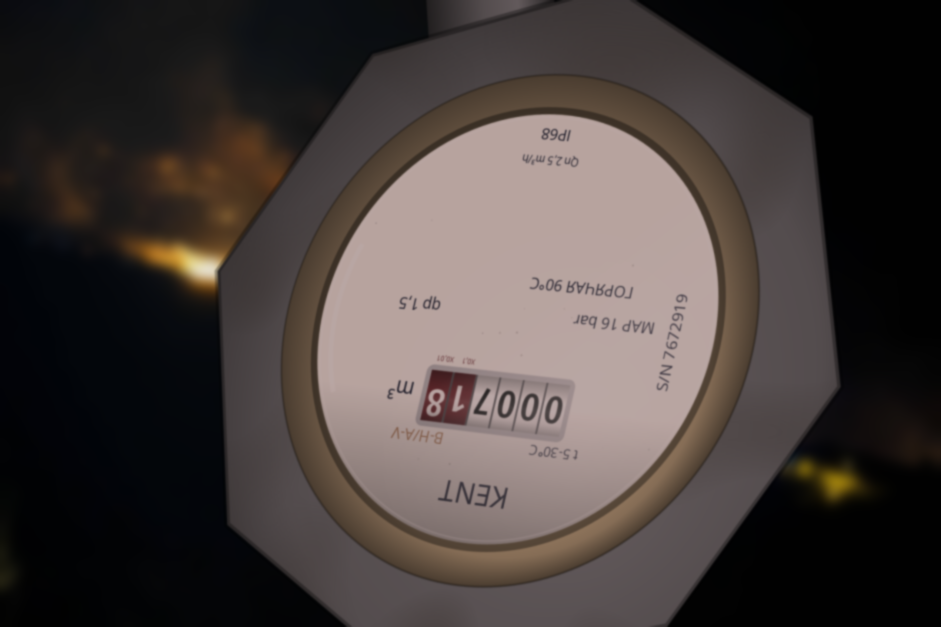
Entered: 7.18 m³
